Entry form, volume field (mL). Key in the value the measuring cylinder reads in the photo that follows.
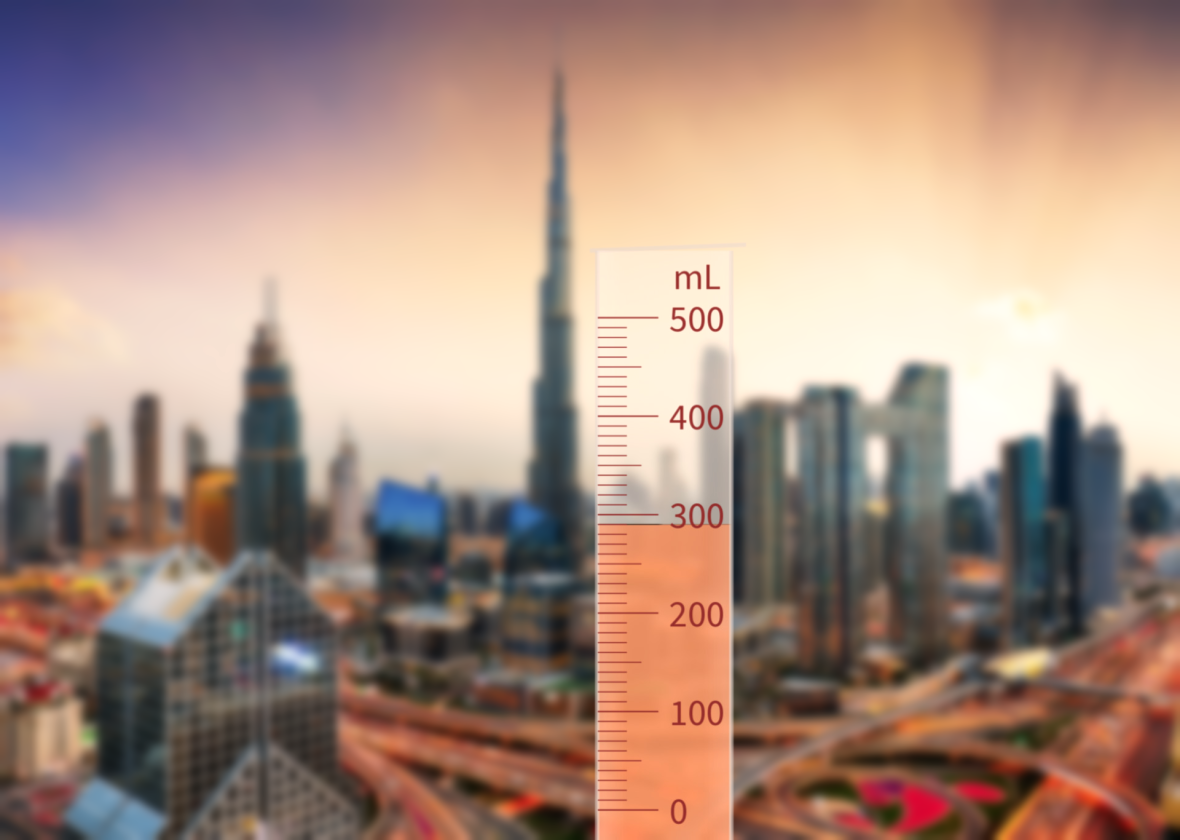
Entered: 290 mL
